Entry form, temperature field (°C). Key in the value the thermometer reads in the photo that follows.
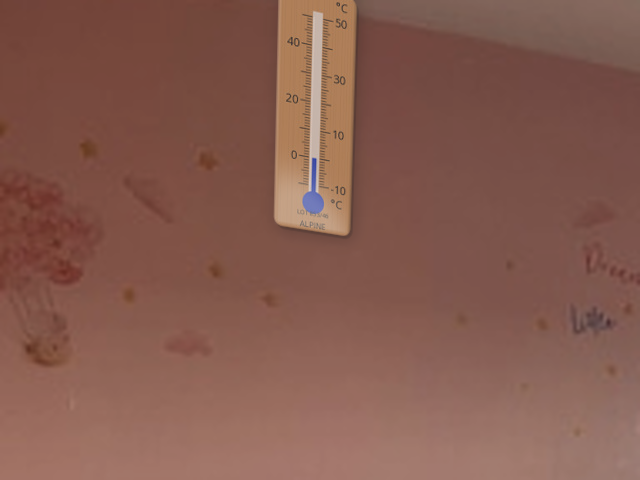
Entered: 0 °C
